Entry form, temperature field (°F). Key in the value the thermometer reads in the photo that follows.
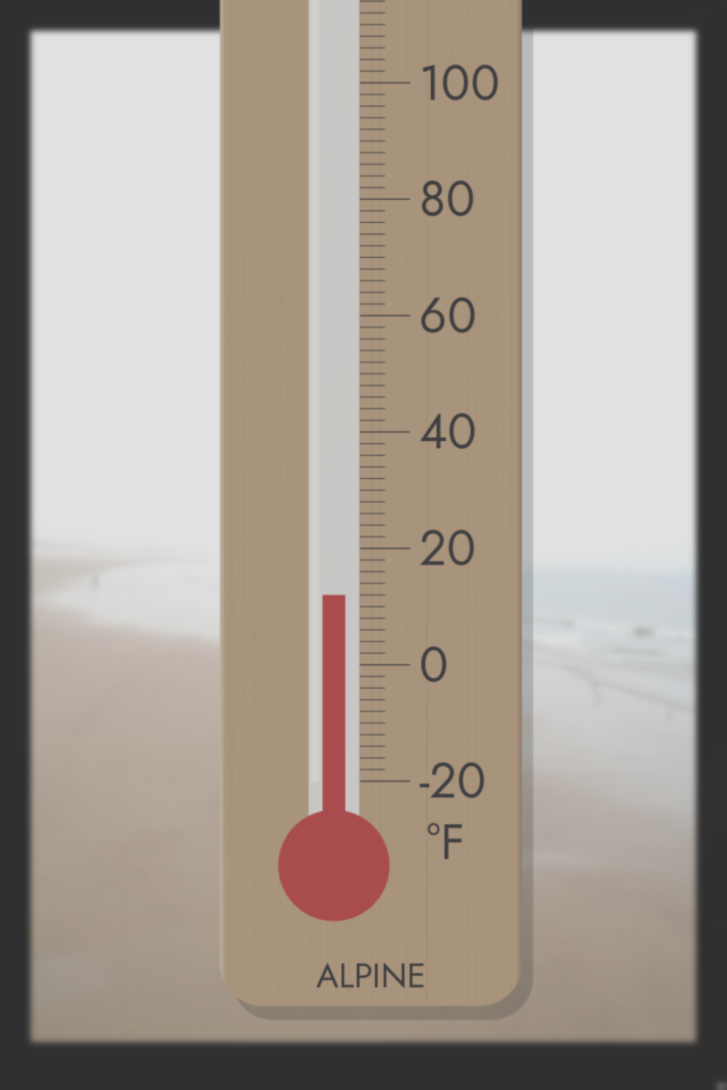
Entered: 12 °F
